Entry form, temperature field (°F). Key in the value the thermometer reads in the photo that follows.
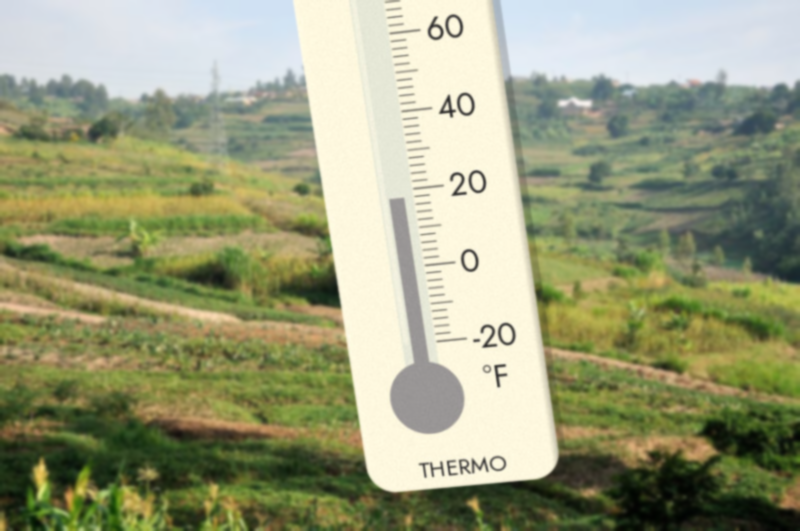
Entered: 18 °F
